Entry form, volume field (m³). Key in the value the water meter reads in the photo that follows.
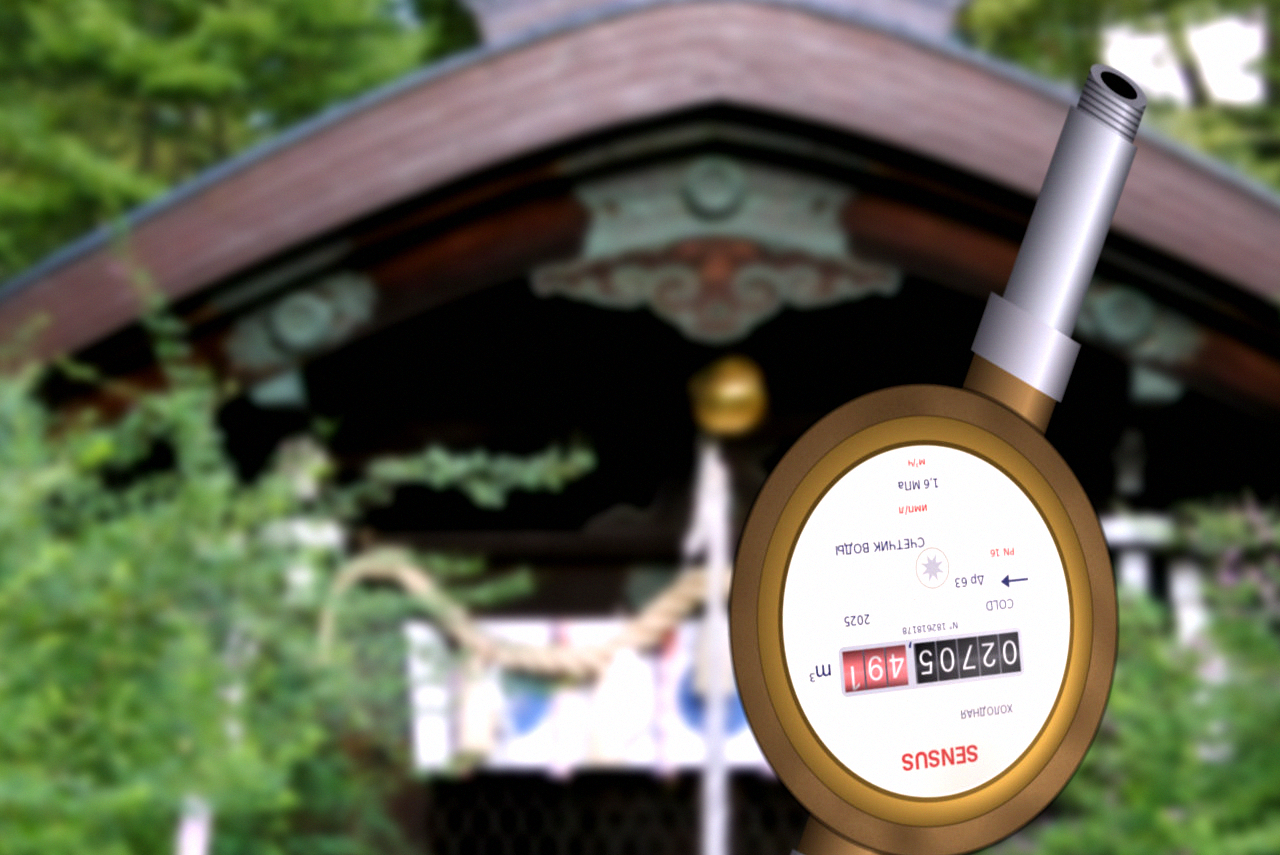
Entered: 2705.491 m³
